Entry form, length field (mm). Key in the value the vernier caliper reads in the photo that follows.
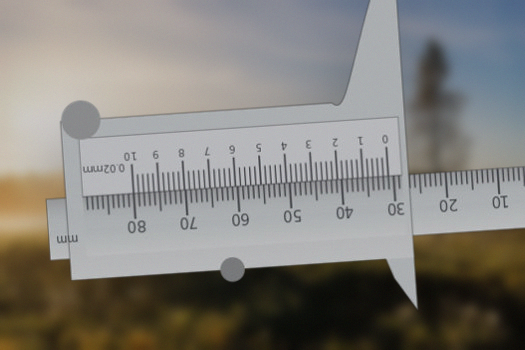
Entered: 31.0 mm
